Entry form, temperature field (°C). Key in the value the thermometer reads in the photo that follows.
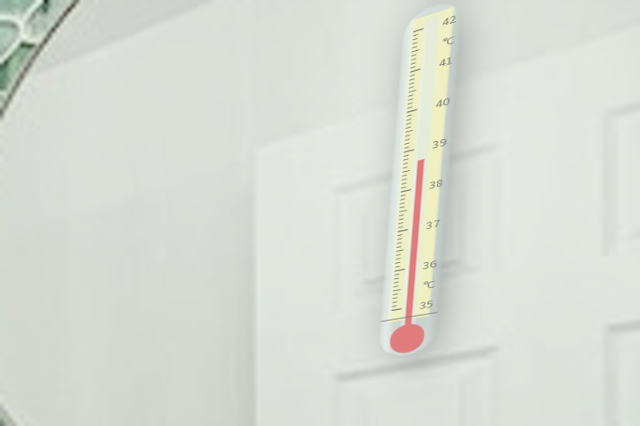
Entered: 38.7 °C
